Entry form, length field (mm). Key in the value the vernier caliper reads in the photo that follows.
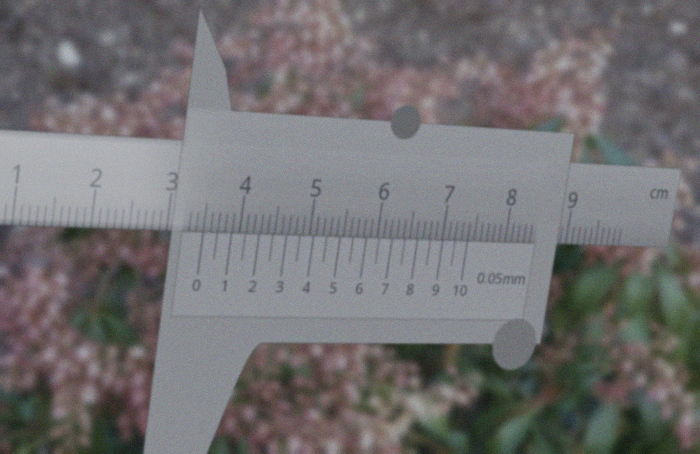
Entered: 35.0 mm
